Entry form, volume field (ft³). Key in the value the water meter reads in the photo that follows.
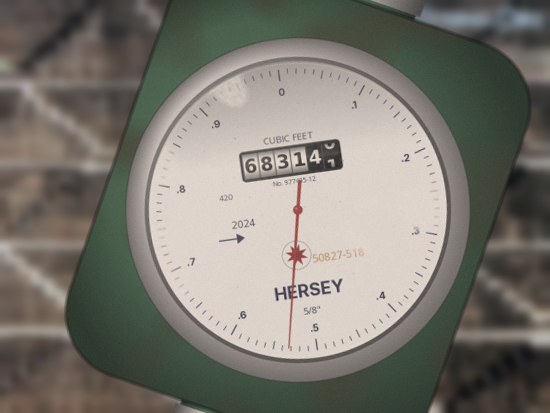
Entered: 683140.53 ft³
